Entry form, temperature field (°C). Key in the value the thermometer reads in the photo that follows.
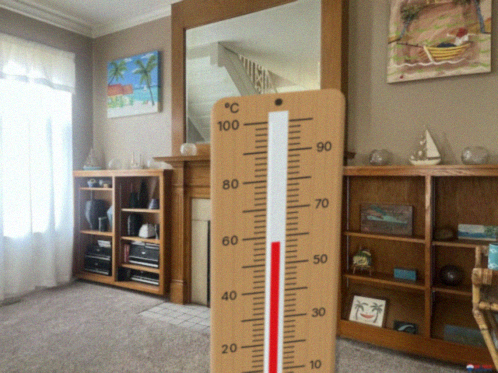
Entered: 58 °C
